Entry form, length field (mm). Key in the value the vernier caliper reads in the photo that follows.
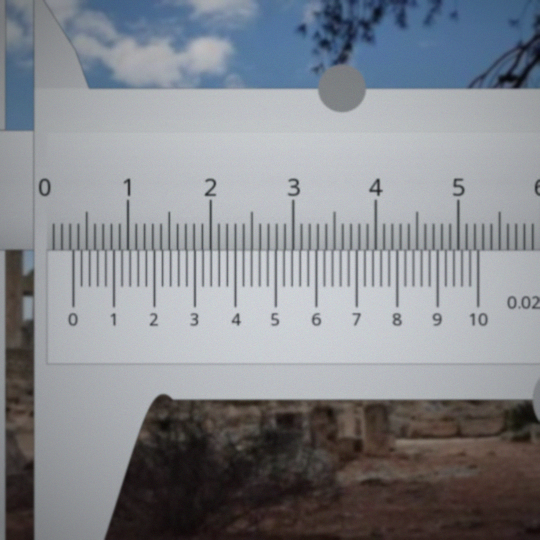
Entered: 3.4 mm
